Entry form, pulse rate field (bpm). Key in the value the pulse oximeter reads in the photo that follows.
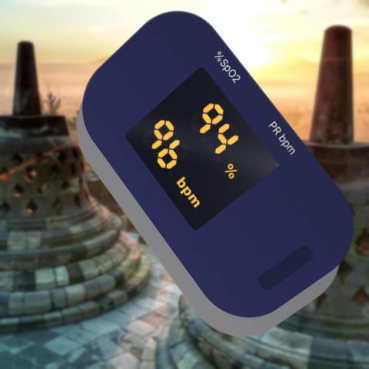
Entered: 96 bpm
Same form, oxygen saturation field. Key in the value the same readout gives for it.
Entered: 94 %
